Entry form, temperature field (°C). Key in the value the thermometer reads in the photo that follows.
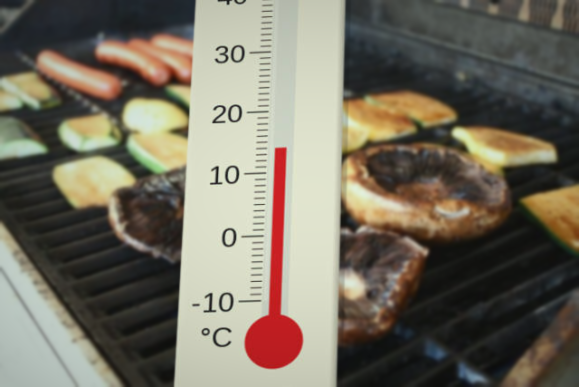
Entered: 14 °C
